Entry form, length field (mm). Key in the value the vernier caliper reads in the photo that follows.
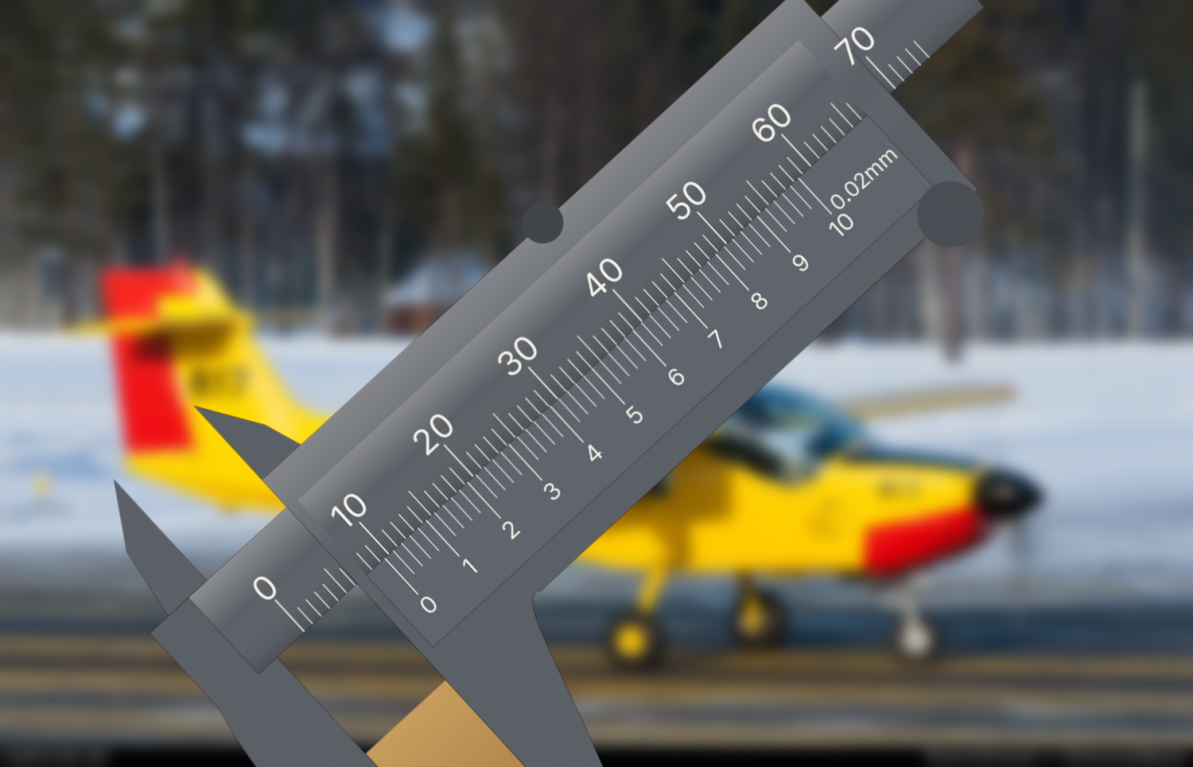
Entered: 9.5 mm
